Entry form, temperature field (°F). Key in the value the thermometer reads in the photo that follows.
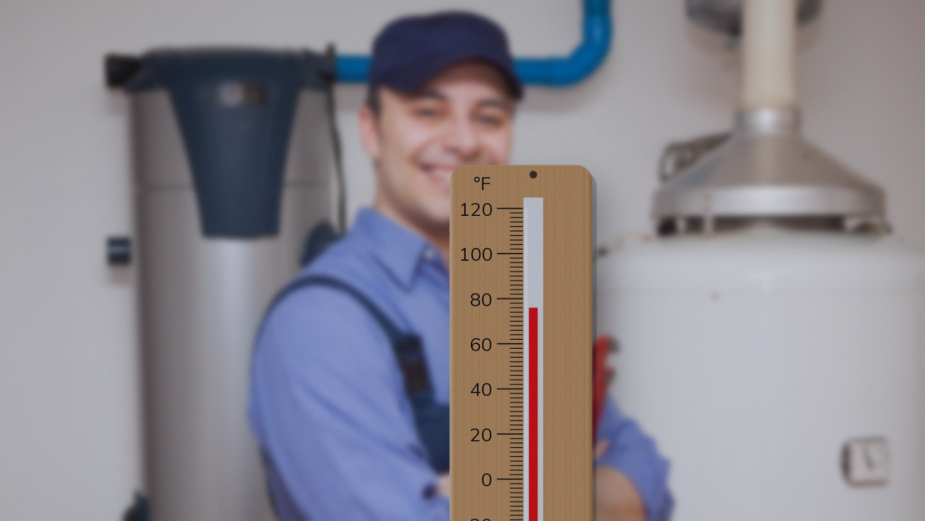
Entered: 76 °F
